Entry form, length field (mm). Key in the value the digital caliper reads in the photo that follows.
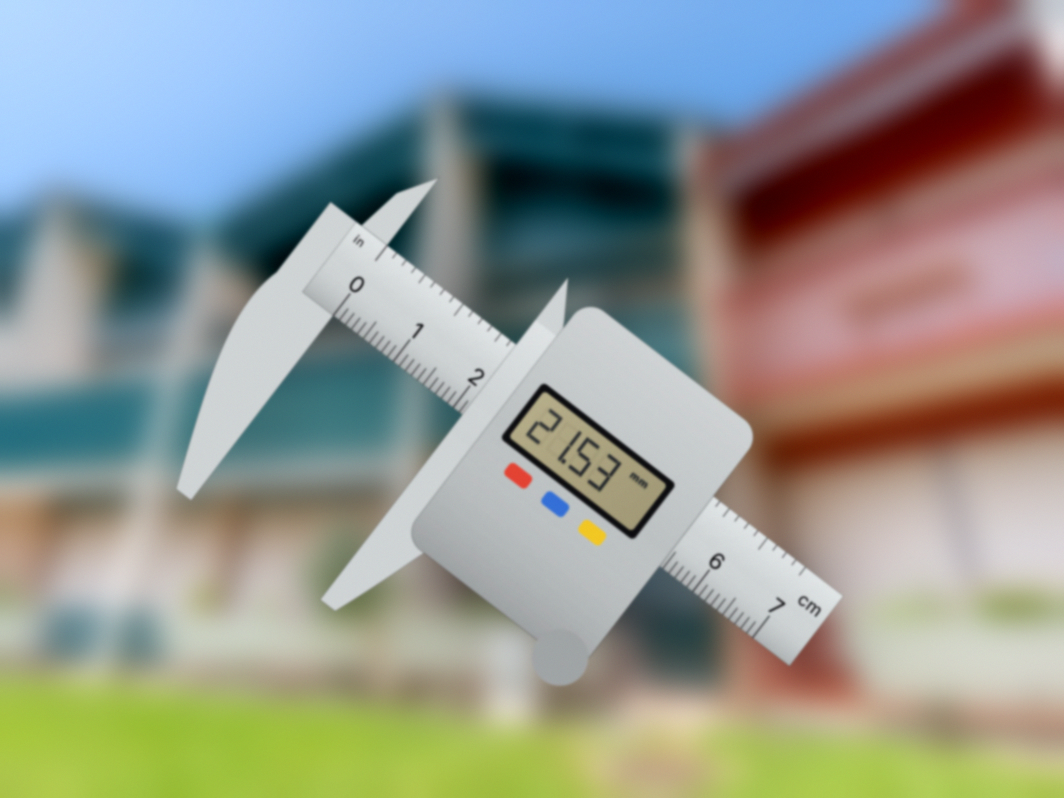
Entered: 21.53 mm
